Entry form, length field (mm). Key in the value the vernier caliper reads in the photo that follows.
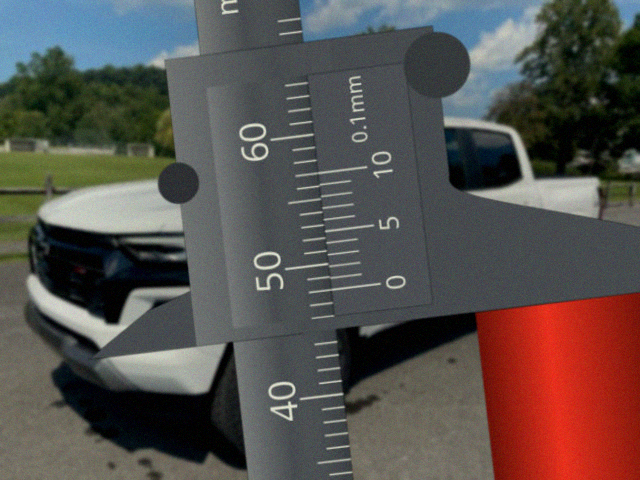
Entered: 48.0 mm
